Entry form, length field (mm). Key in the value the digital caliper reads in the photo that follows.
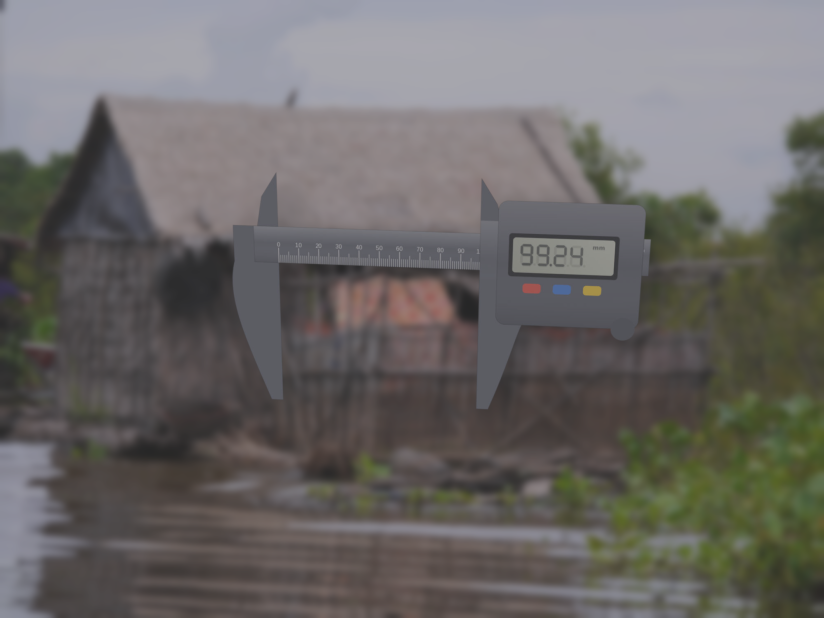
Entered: 99.24 mm
